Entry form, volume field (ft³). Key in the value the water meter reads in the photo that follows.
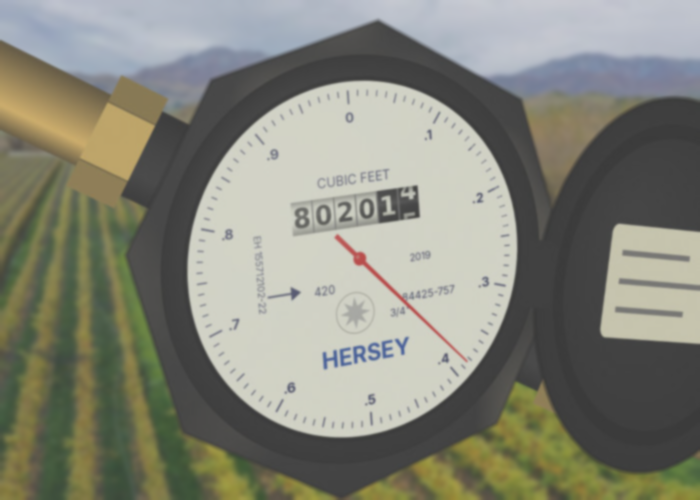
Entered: 802014.38 ft³
